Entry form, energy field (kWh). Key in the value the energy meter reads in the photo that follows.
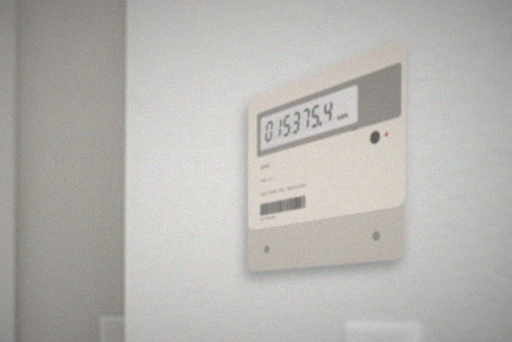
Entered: 15375.4 kWh
